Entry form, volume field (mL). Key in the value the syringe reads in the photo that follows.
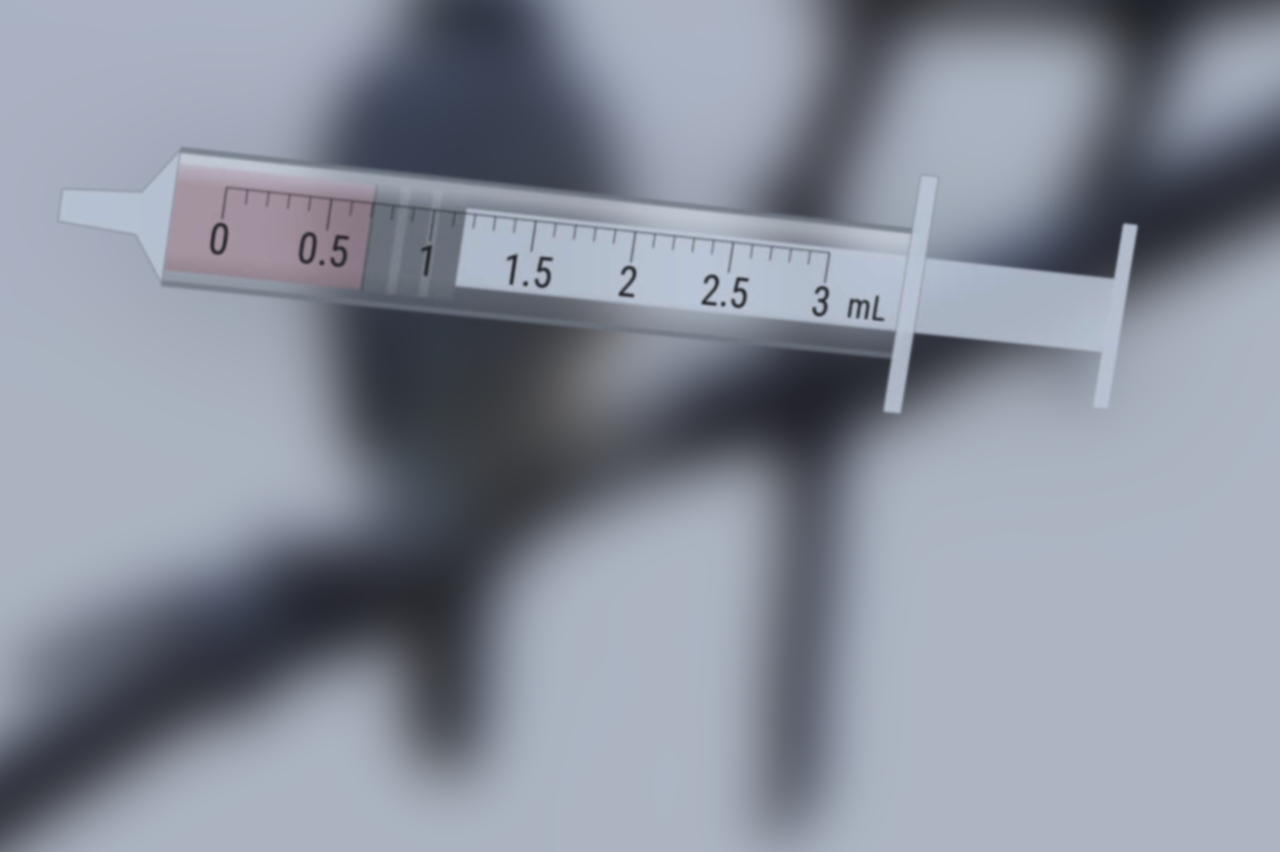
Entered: 0.7 mL
